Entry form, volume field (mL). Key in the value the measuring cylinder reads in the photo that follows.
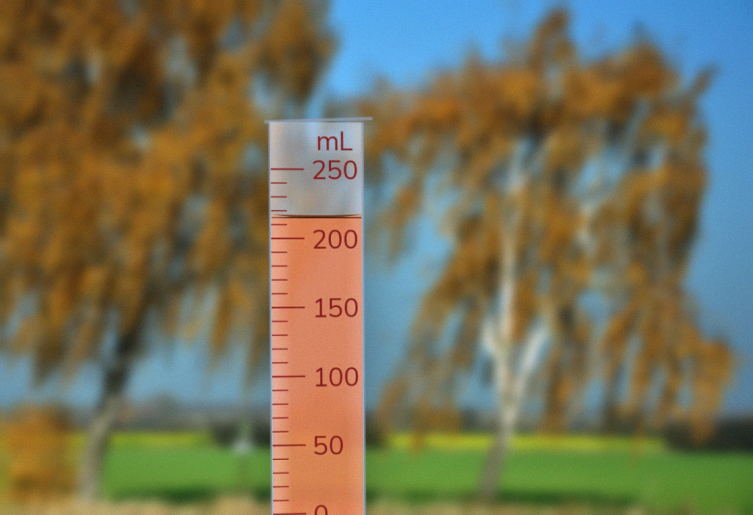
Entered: 215 mL
